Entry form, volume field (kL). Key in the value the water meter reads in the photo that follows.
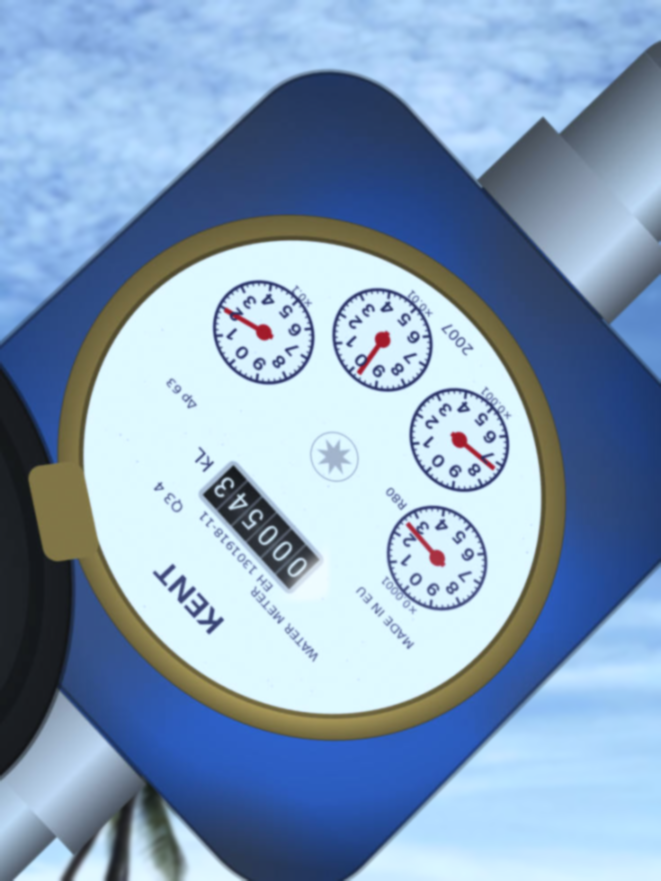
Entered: 543.1972 kL
